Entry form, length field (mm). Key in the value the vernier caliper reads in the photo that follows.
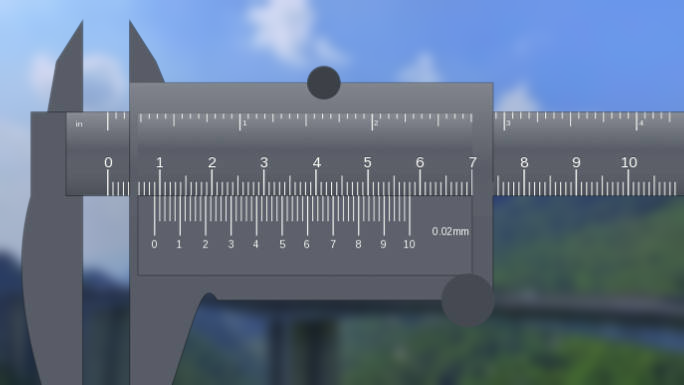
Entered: 9.0 mm
